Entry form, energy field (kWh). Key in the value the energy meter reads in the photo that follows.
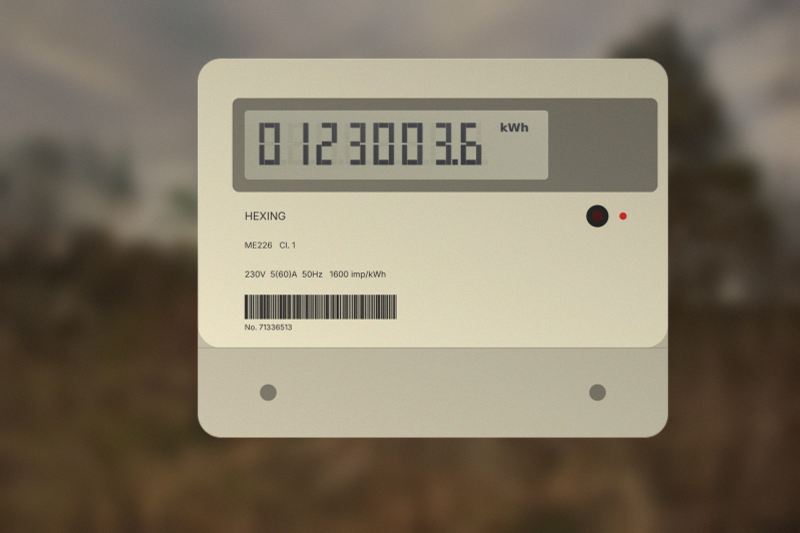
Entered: 123003.6 kWh
